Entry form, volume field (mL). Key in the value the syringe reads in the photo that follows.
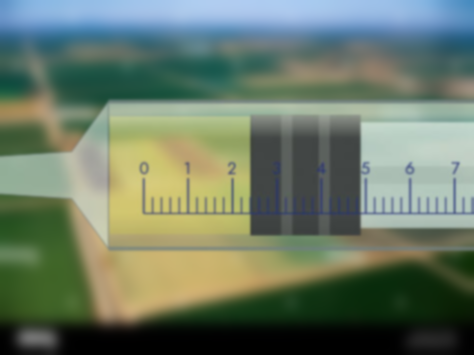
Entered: 2.4 mL
